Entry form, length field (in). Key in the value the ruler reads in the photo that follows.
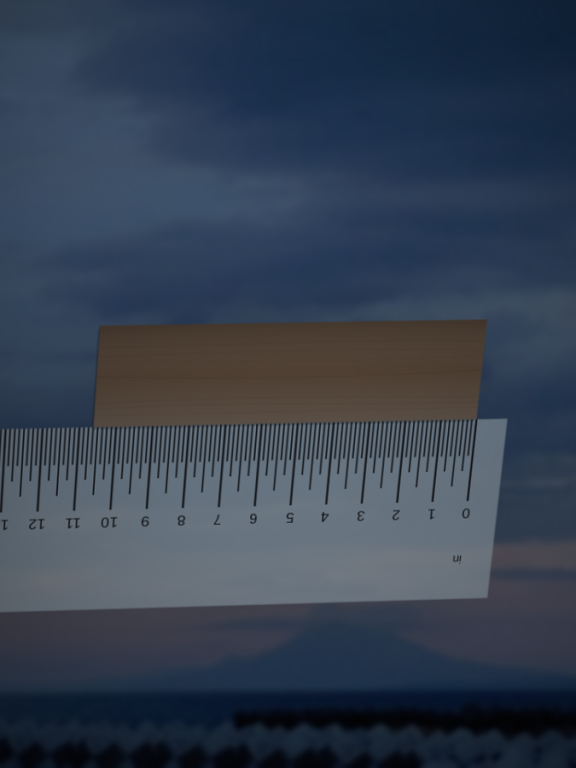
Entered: 10.625 in
